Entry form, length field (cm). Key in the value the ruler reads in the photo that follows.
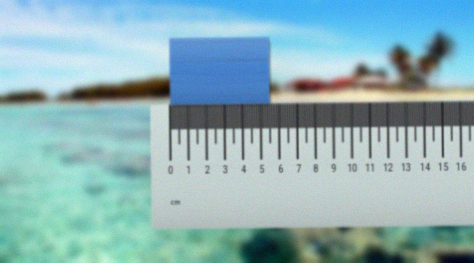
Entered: 5.5 cm
